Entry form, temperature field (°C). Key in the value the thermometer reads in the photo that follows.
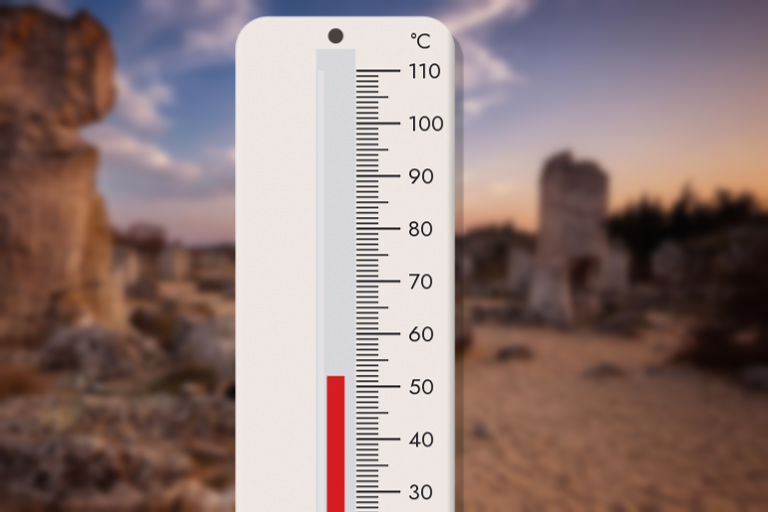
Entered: 52 °C
